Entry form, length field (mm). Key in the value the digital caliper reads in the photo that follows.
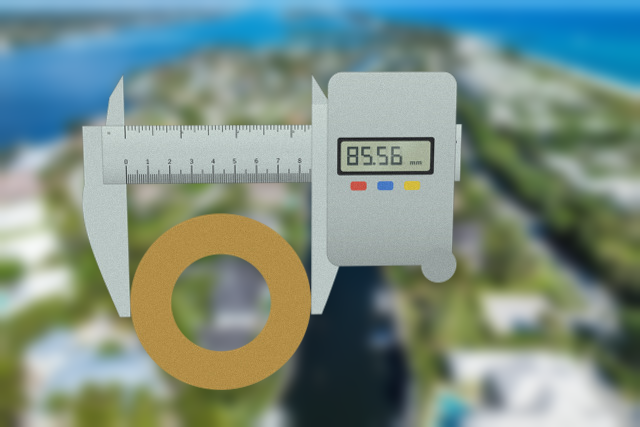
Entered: 85.56 mm
